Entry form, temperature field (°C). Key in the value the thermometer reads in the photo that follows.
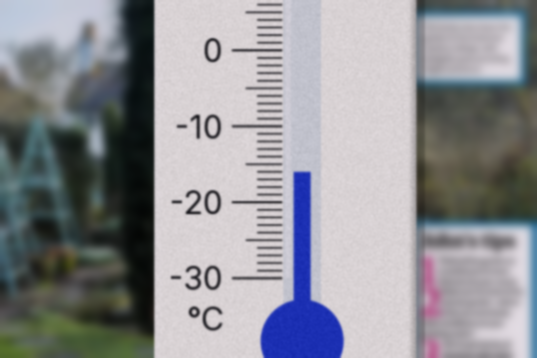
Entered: -16 °C
